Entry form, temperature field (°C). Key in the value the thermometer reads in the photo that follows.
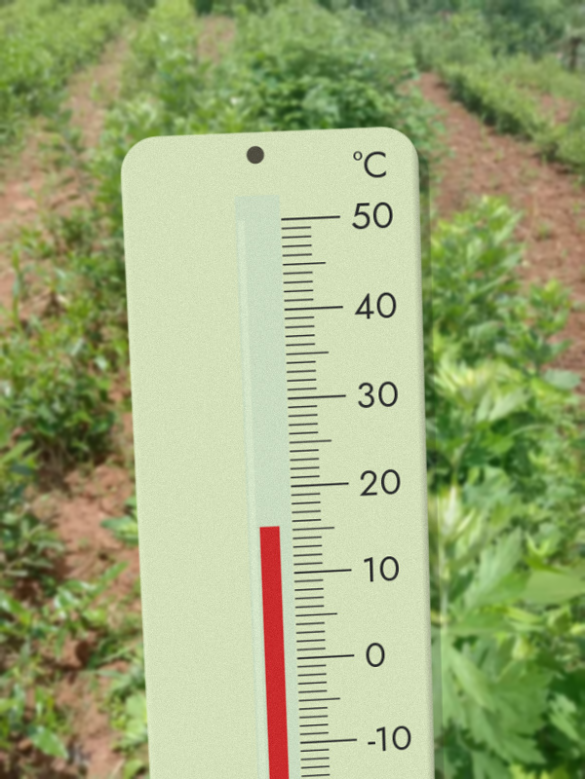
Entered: 15.5 °C
